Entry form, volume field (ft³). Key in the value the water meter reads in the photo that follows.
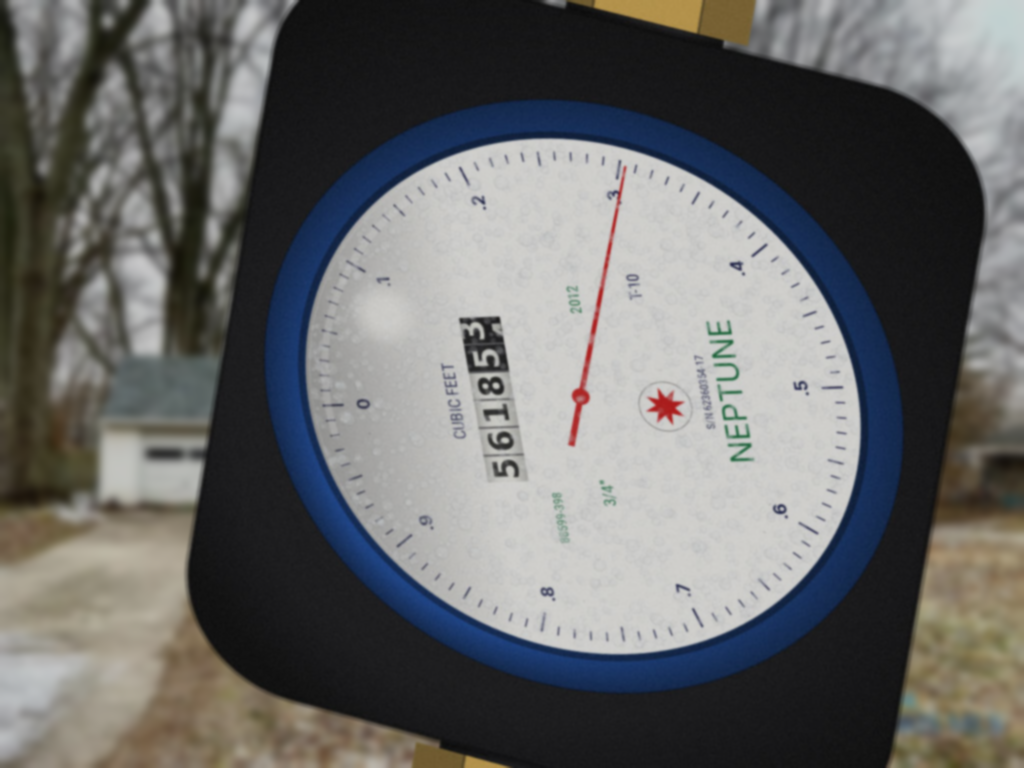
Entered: 561853.30 ft³
